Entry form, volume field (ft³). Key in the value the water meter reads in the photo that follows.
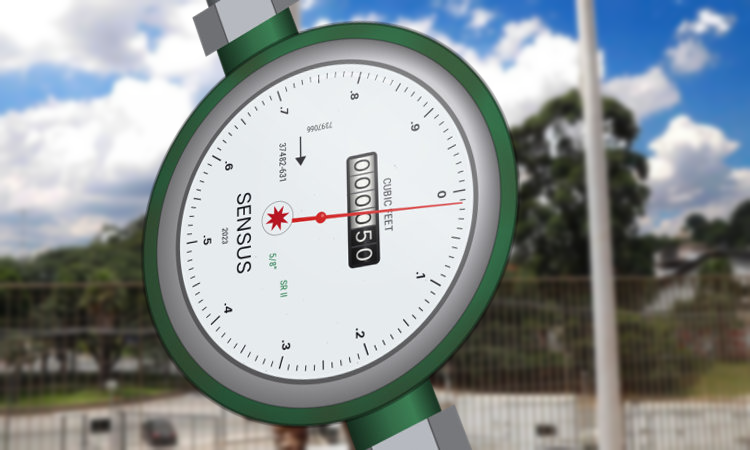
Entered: 50.01 ft³
